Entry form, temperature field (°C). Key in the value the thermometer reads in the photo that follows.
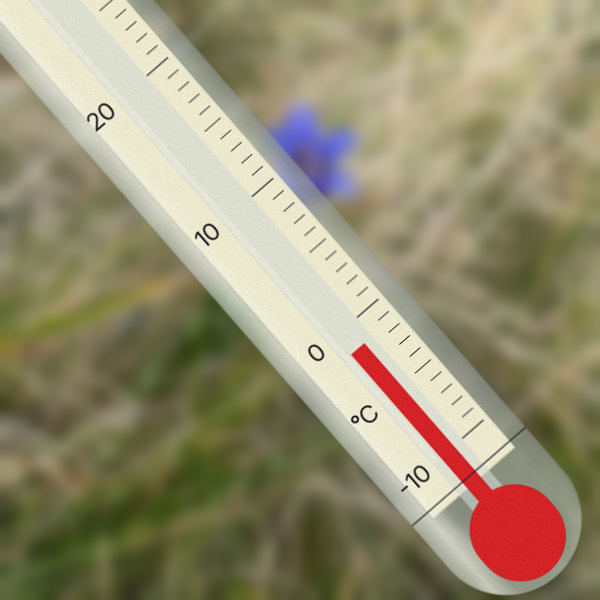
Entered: -1.5 °C
